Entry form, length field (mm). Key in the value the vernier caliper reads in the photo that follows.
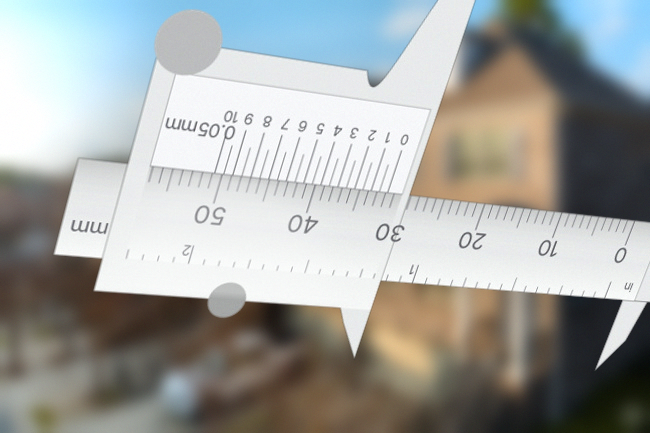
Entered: 31.8 mm
